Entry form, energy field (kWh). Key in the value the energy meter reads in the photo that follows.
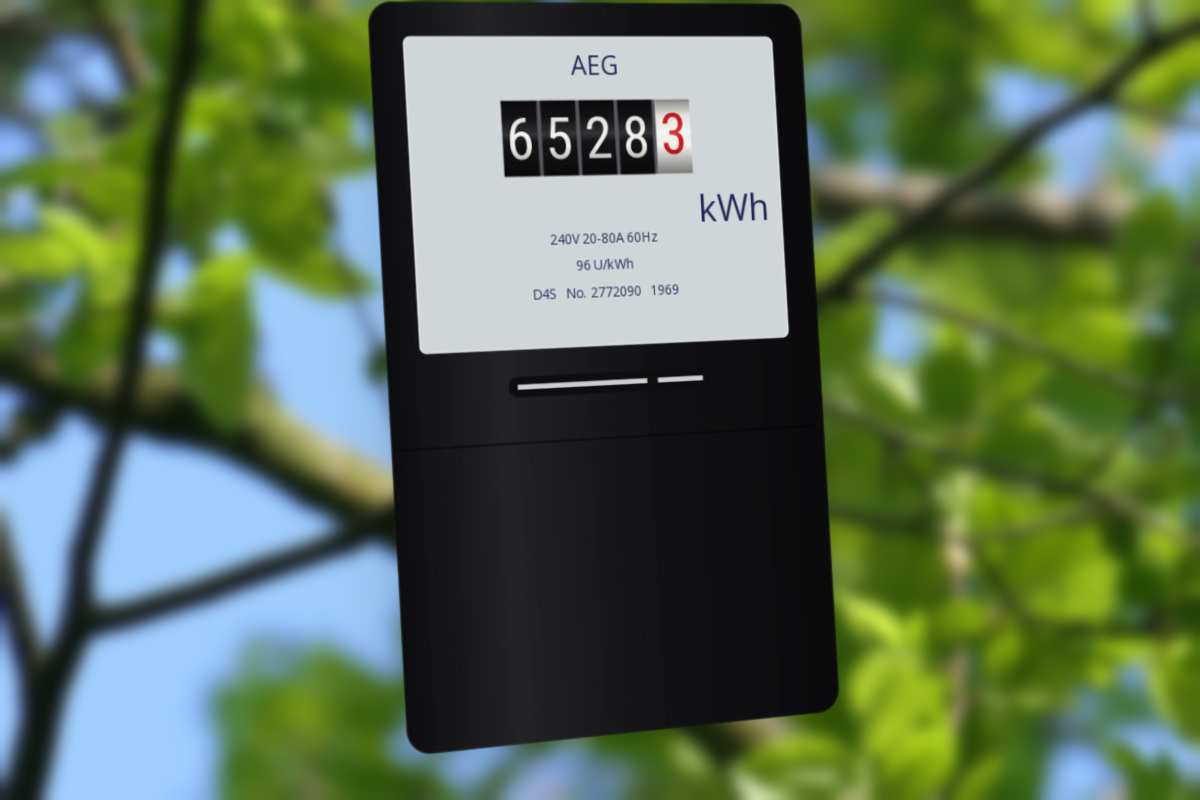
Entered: 6528.3 kWh
